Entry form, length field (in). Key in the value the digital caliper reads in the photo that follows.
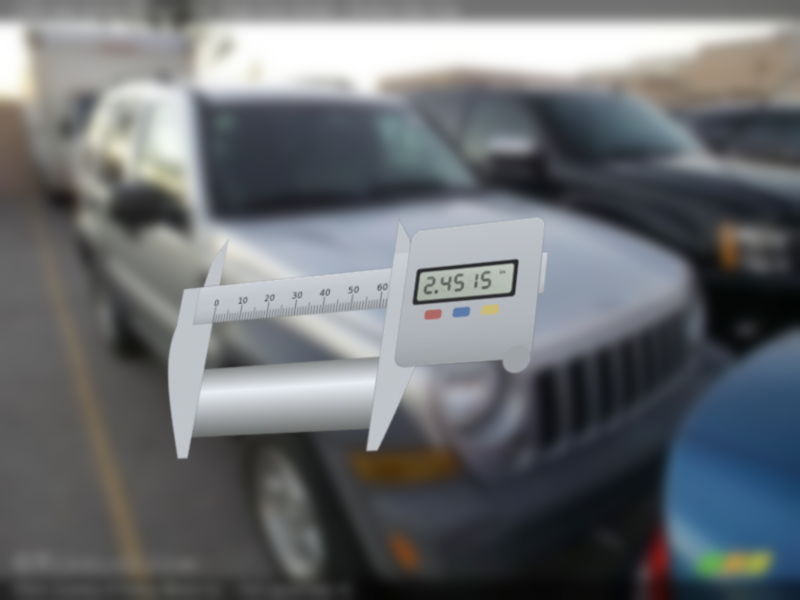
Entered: 2.4515 in
